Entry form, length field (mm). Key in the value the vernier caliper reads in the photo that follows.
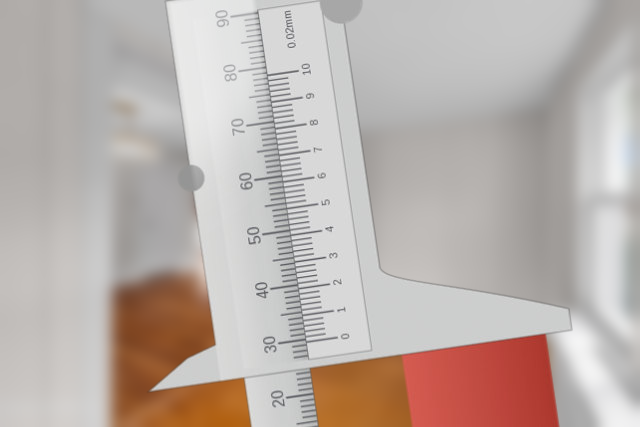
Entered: 29.5 mm
